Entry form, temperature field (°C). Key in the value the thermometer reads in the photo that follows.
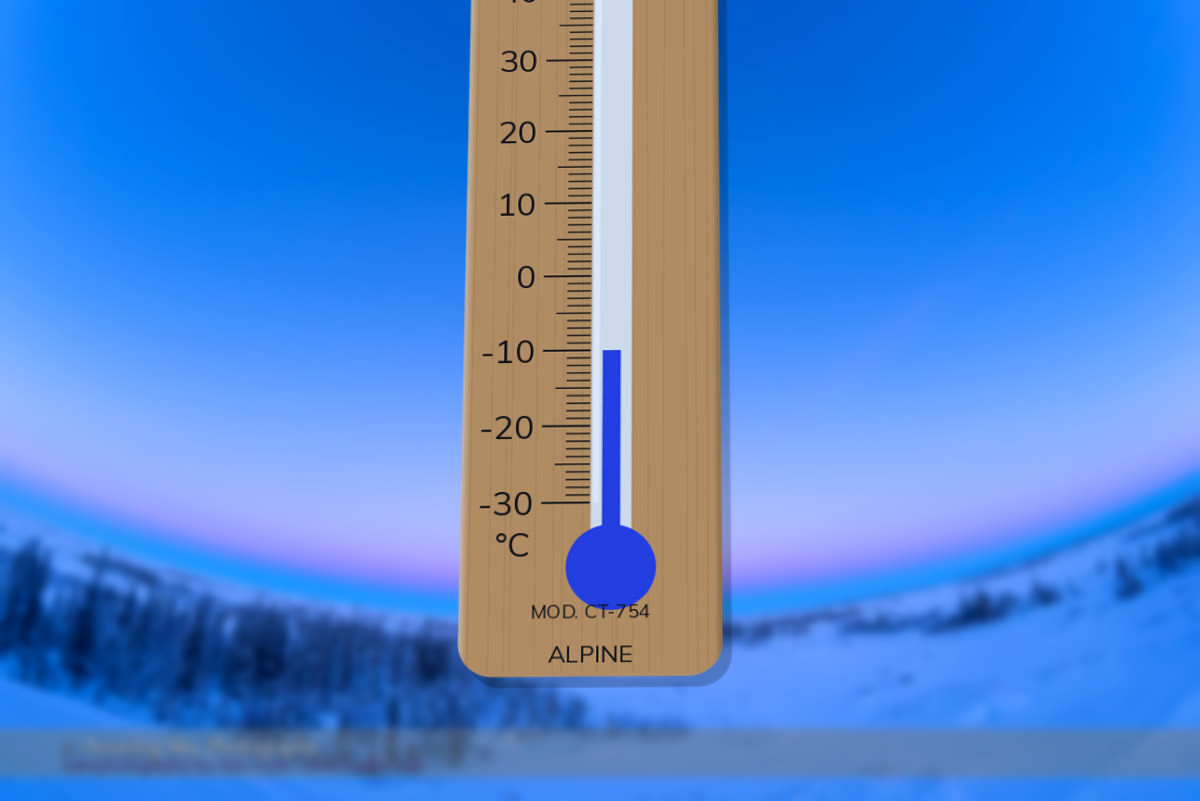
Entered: -10 °C
